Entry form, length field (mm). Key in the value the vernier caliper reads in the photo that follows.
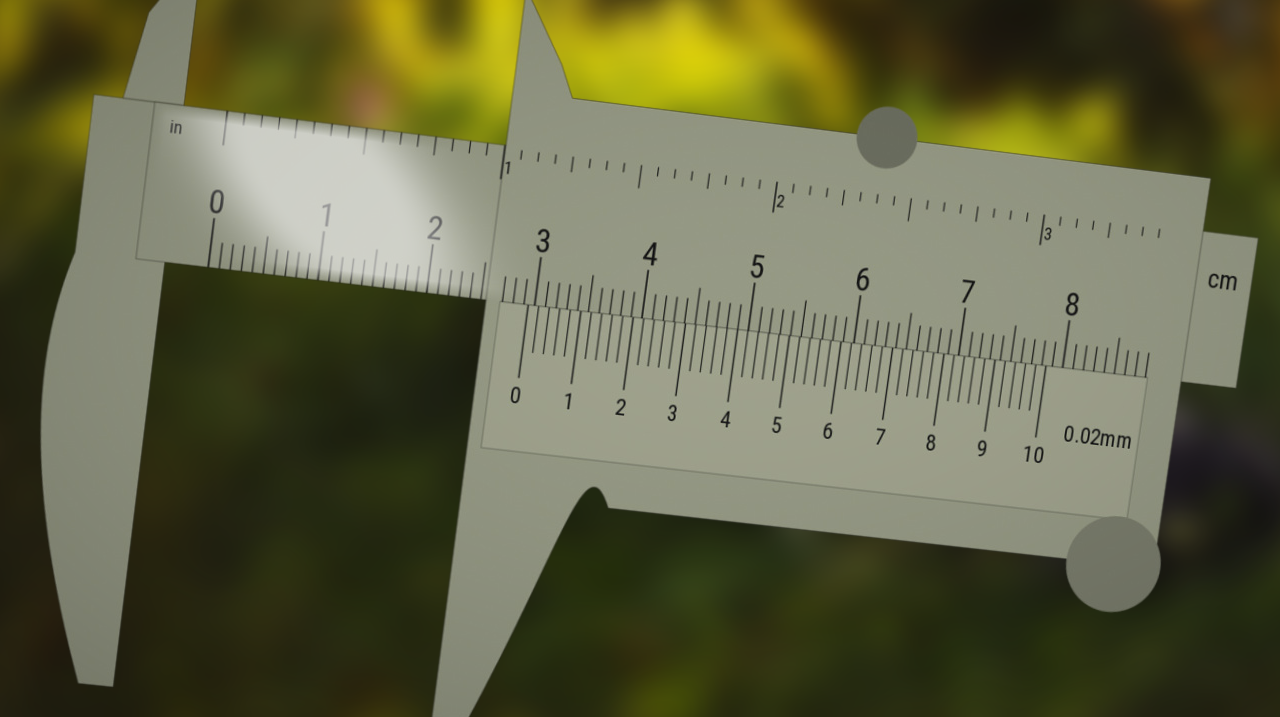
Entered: 29.4 mm
